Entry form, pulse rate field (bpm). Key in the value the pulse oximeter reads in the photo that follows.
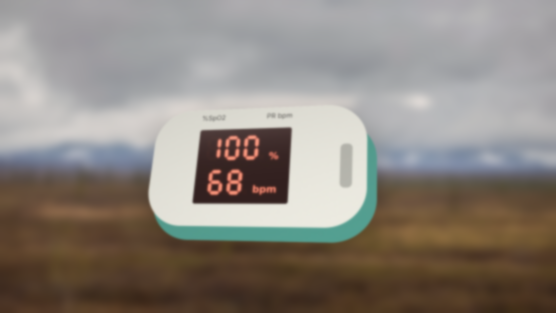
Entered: 68 bpm
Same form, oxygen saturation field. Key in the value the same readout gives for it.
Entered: 100 %
